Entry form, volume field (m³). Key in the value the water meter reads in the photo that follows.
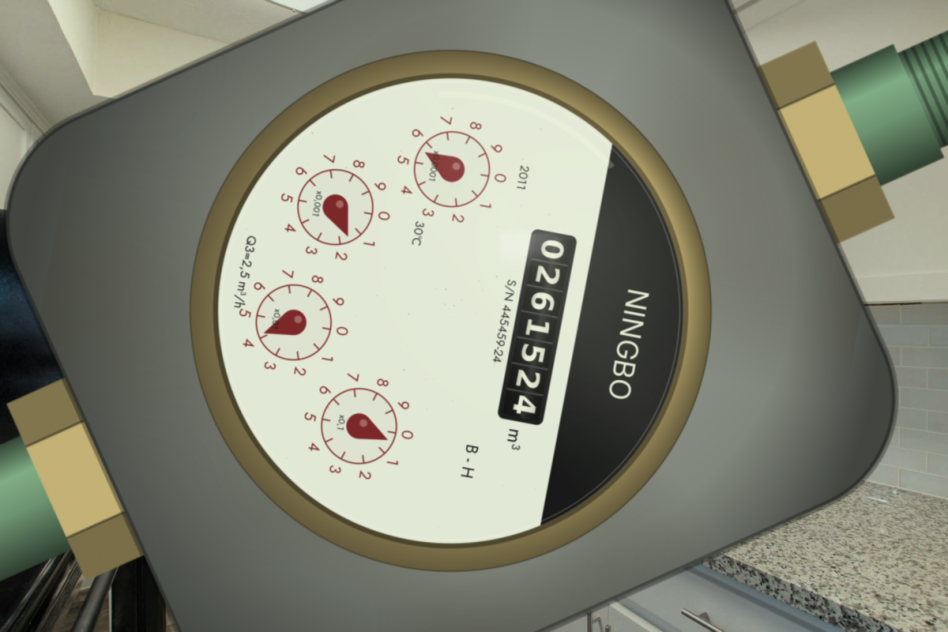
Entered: 261524.0415 m³
